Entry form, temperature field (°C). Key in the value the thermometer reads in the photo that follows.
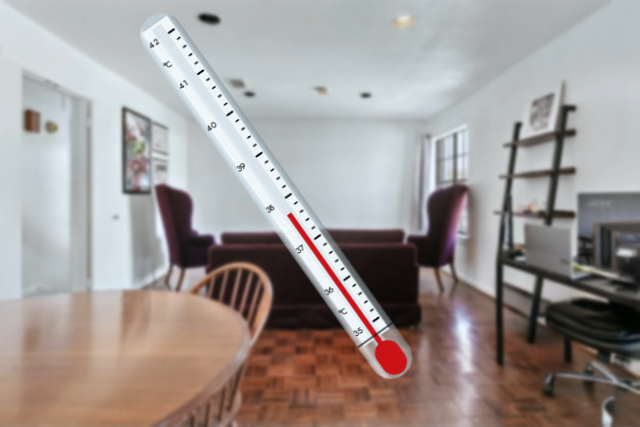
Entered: 37.7 °C
